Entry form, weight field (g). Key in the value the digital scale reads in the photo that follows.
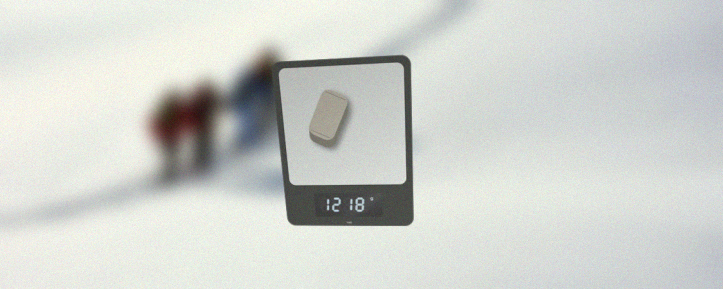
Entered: 1218 g
